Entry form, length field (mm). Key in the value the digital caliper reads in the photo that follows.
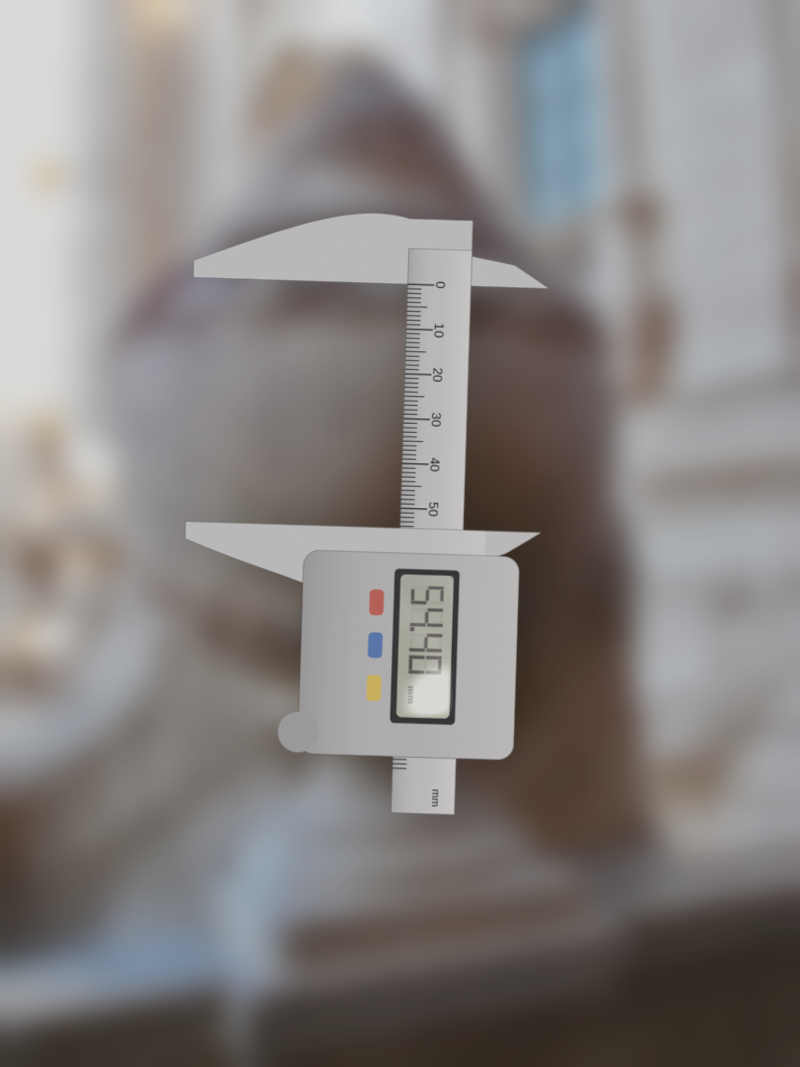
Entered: 54.40 mm
